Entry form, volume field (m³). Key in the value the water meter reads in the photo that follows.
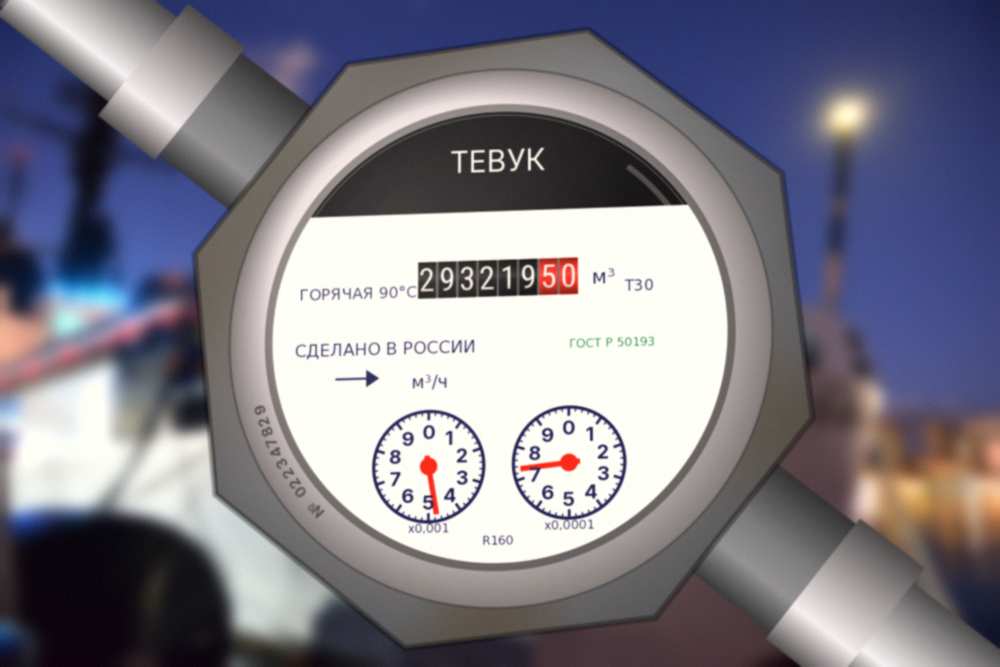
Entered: 293219.5047 m³
